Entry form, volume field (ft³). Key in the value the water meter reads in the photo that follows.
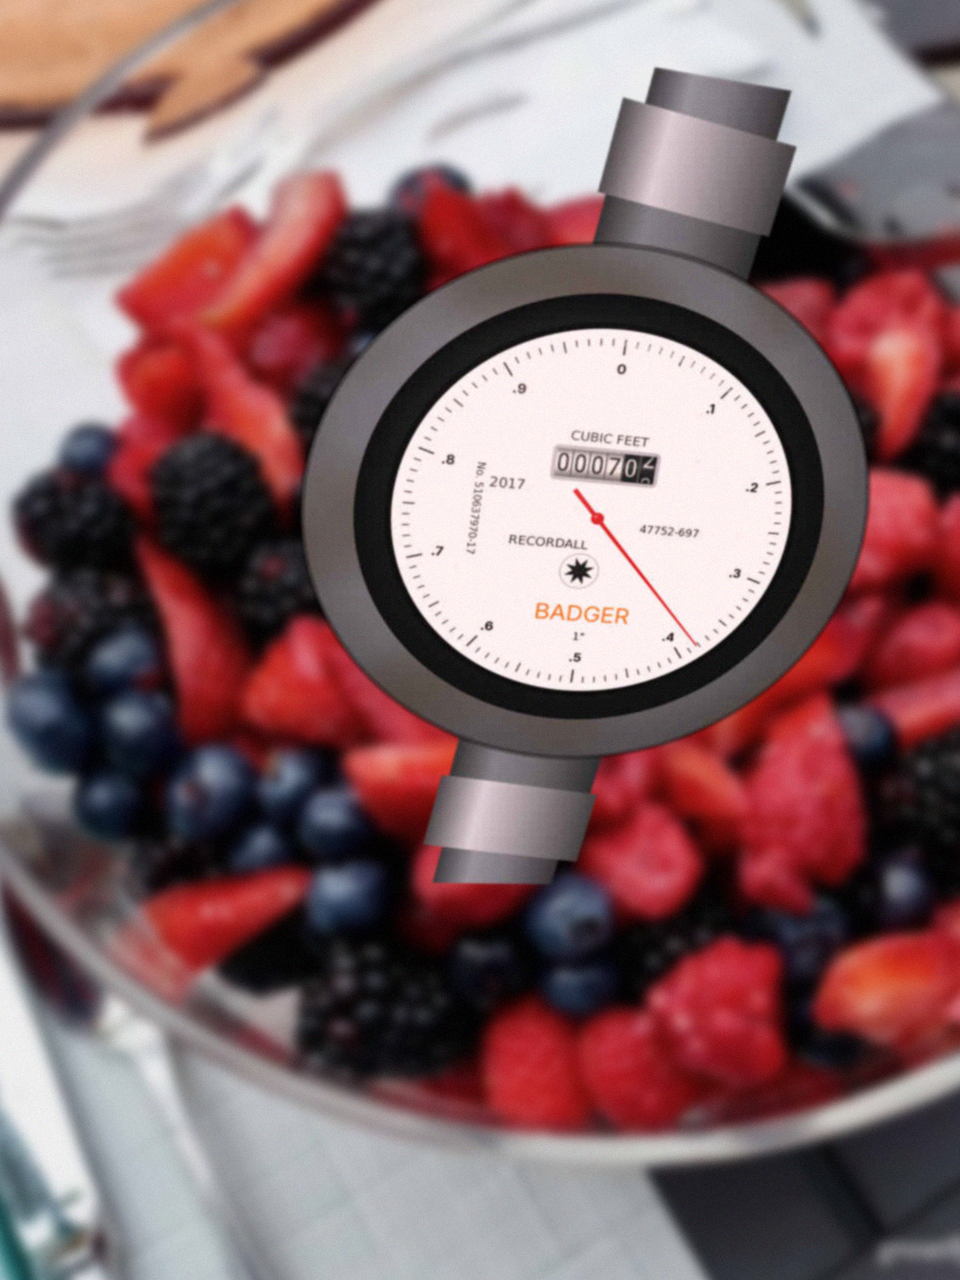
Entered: 702.38 ft³
